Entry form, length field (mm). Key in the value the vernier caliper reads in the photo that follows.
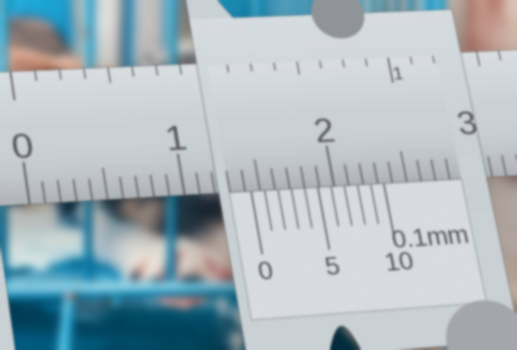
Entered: 14.4 mm
